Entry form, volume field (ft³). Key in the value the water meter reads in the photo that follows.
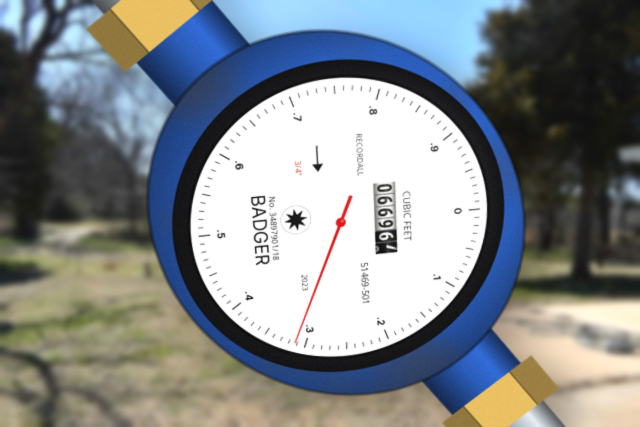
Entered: 66967.31 ft³
